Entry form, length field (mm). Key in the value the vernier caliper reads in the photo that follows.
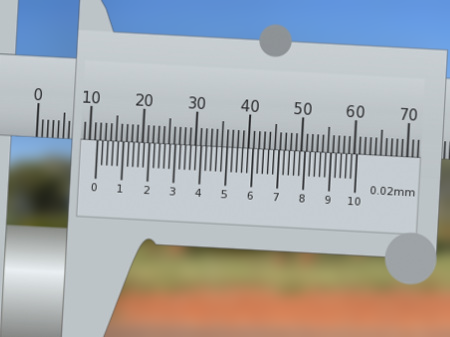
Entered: 11.5 mm
